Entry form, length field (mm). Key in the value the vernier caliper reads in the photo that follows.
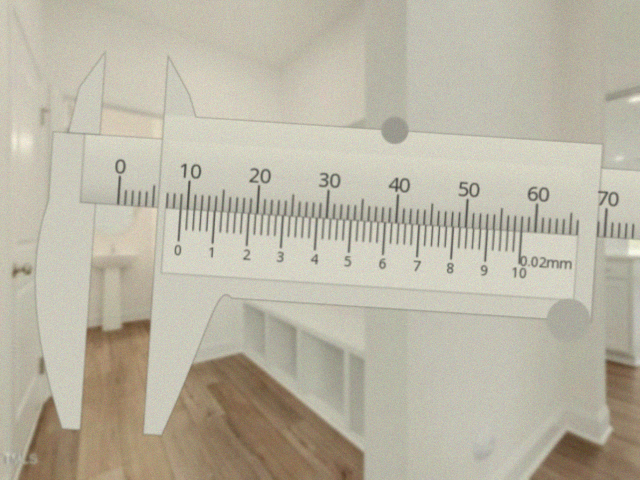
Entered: 9.0 mm
